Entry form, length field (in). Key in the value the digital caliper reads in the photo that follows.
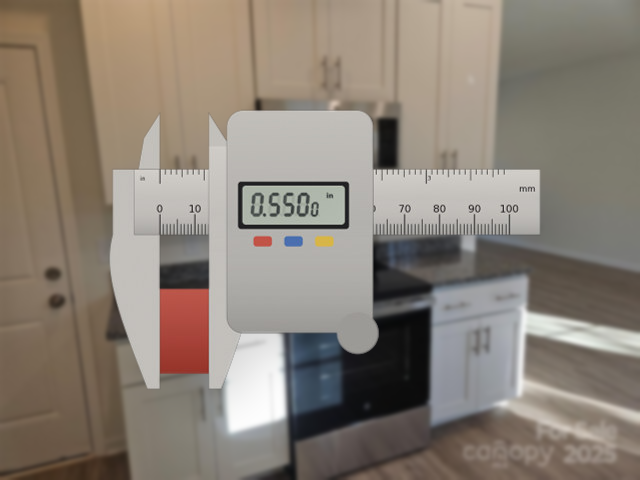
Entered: 0.5500 in
